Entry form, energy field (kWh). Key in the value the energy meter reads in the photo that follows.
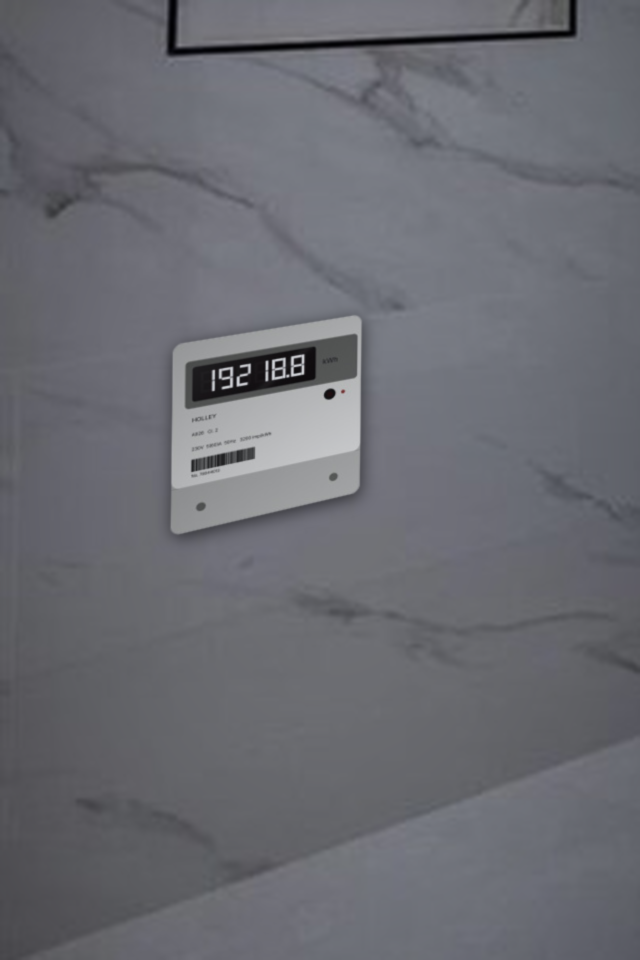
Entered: 19218.8 kWh
